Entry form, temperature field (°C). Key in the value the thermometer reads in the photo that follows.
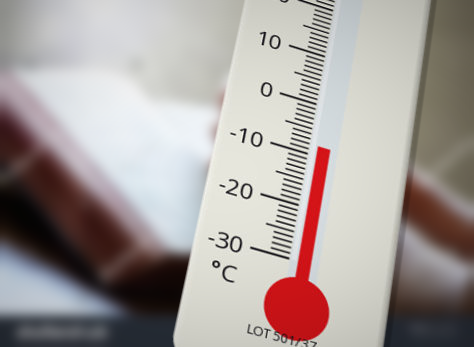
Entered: -8 °C
